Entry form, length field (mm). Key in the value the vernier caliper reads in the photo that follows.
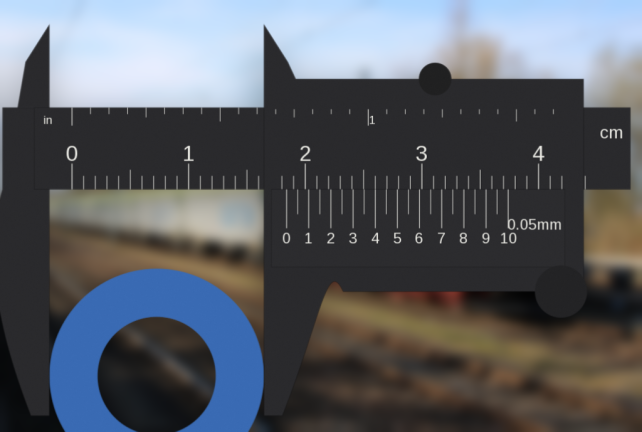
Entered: 18.4 mm
